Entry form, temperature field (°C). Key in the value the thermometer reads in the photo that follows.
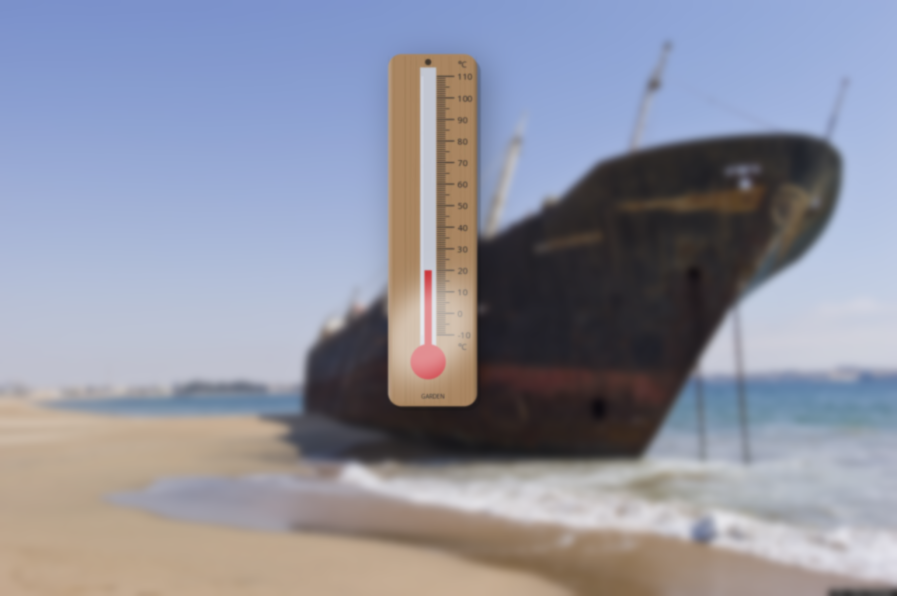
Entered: 20 °C
